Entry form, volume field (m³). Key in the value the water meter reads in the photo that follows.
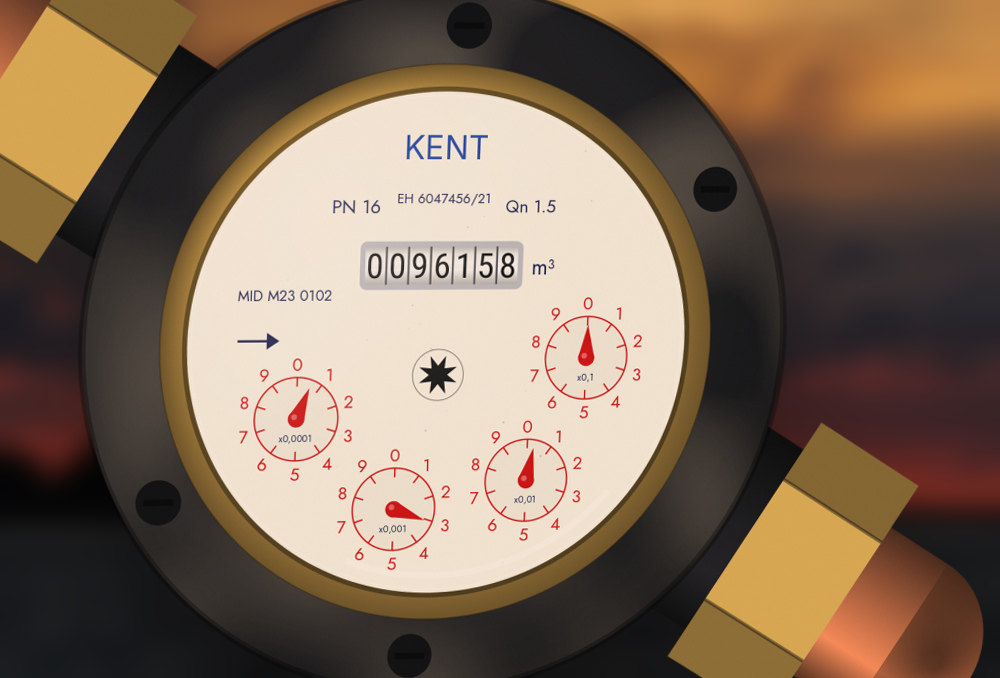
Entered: 96158.0030 m³
